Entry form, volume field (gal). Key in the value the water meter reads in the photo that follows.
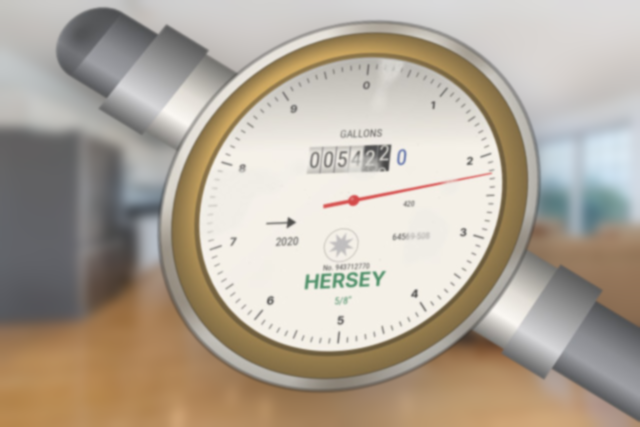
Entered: 54222.2 gal
